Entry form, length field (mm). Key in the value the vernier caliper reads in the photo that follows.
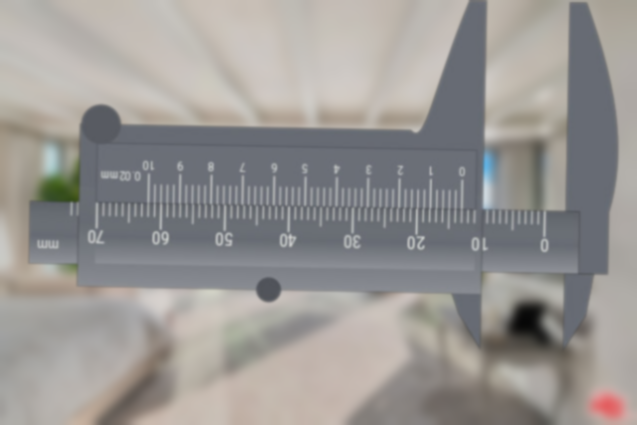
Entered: 13.0 mm
